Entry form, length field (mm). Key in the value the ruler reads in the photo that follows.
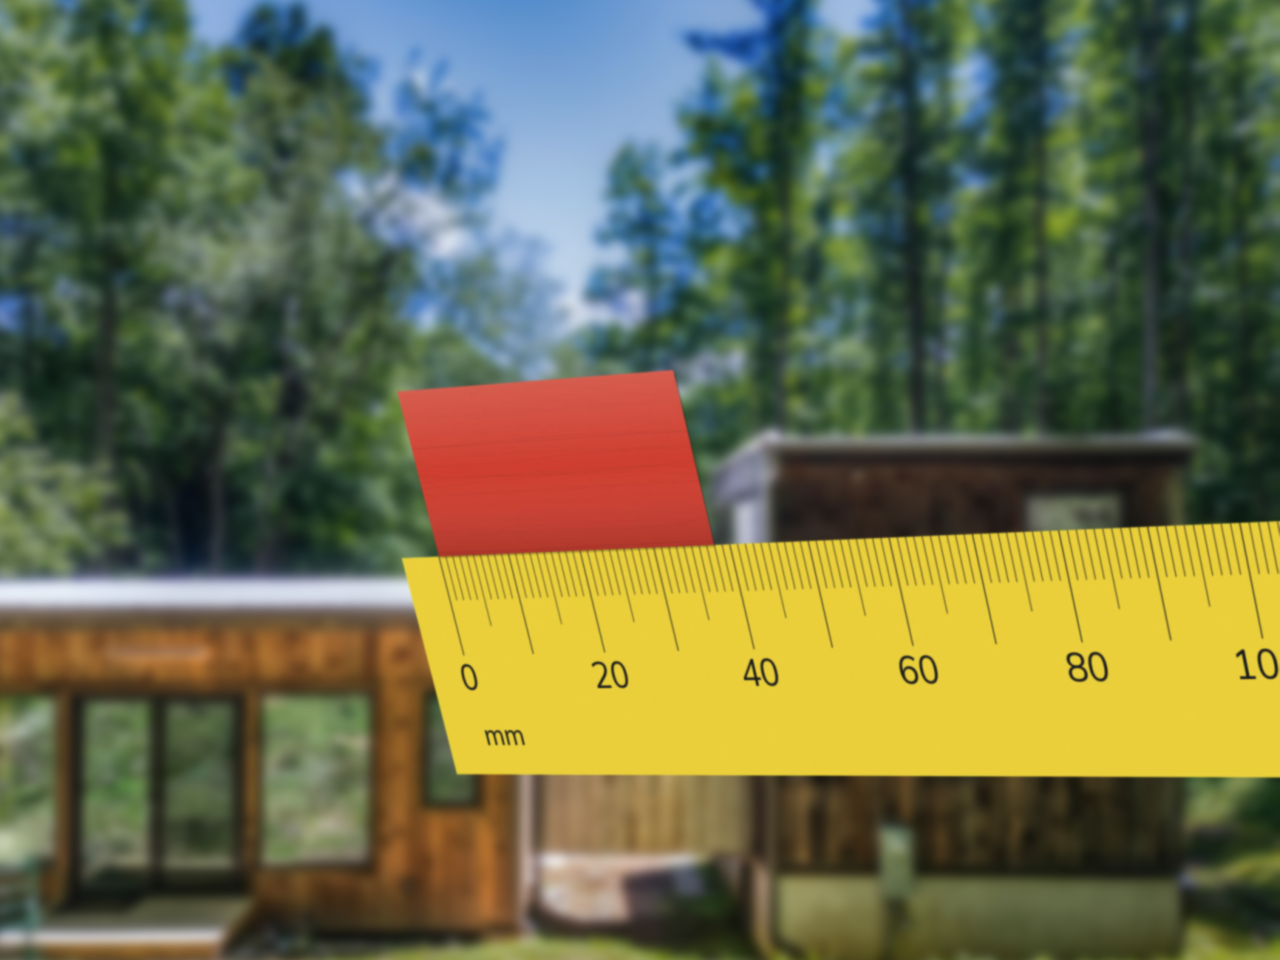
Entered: 38 mm
